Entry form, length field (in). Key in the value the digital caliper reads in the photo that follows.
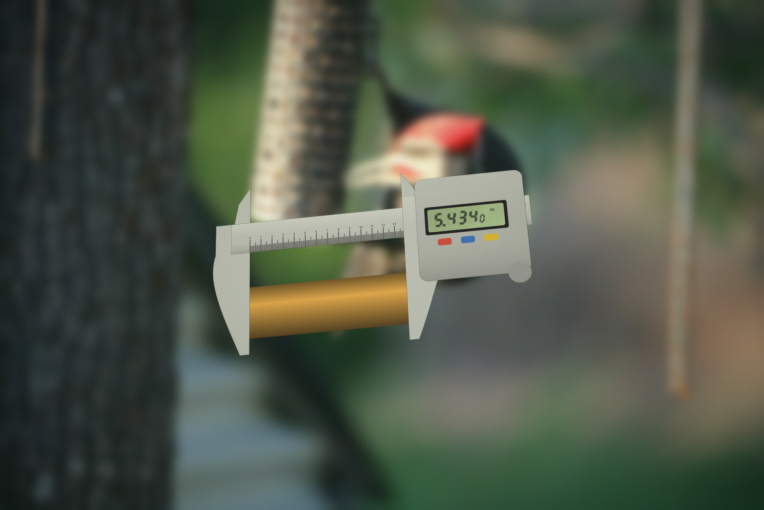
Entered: 5.4340 in
